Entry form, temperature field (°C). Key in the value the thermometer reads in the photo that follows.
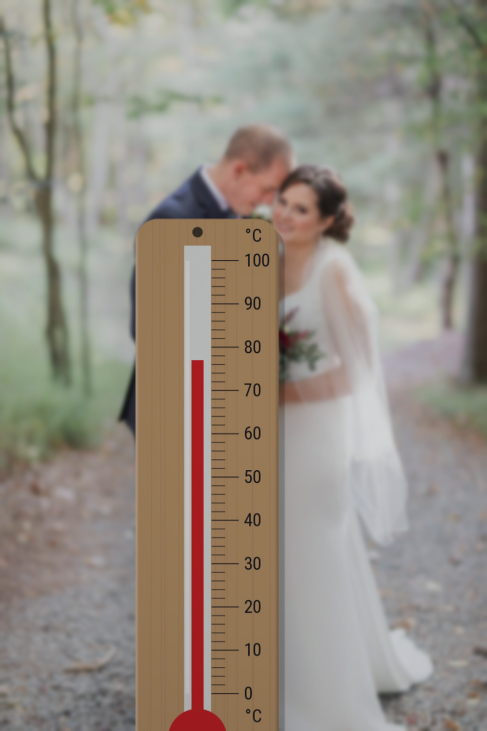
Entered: 77 °C
